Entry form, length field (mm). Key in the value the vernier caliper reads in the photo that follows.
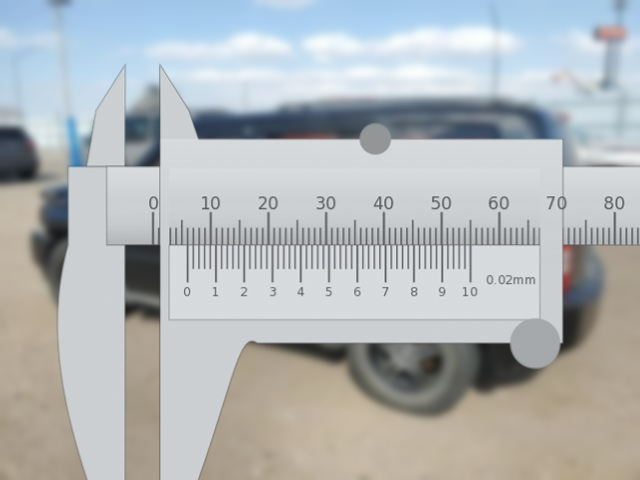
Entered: 6.0 mm
